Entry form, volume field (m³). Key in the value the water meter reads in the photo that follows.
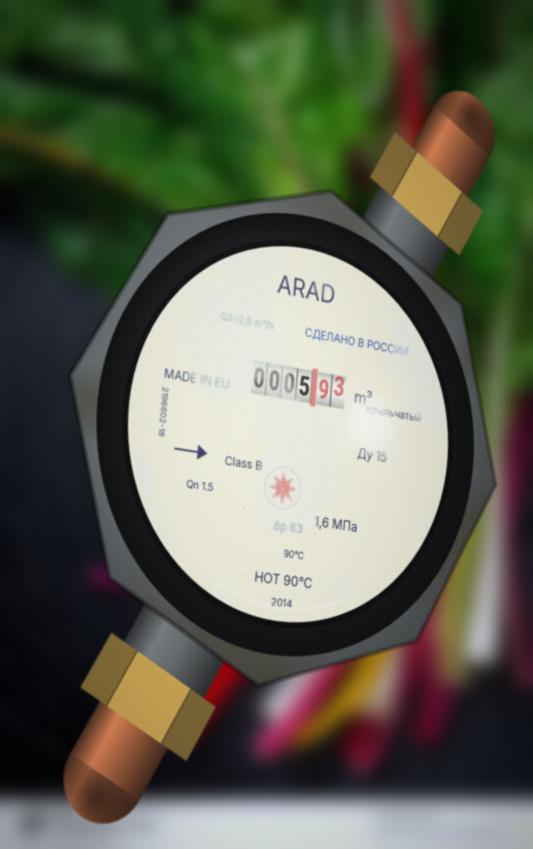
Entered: 5.93 m³
